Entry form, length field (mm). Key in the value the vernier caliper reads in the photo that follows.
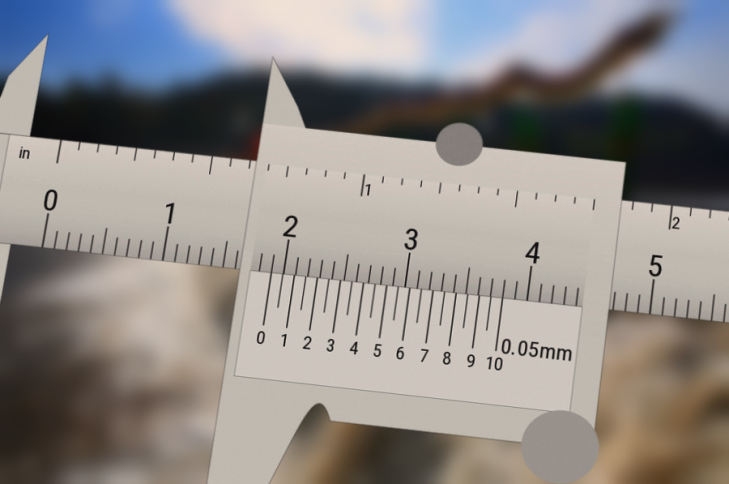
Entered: 19.0 mm
